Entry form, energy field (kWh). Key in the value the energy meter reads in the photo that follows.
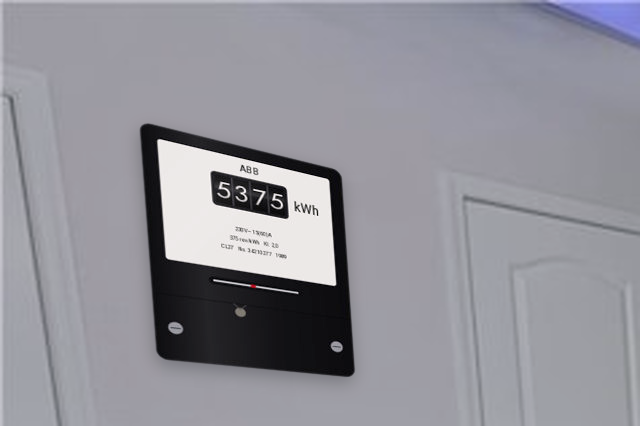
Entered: 5375 kWh
